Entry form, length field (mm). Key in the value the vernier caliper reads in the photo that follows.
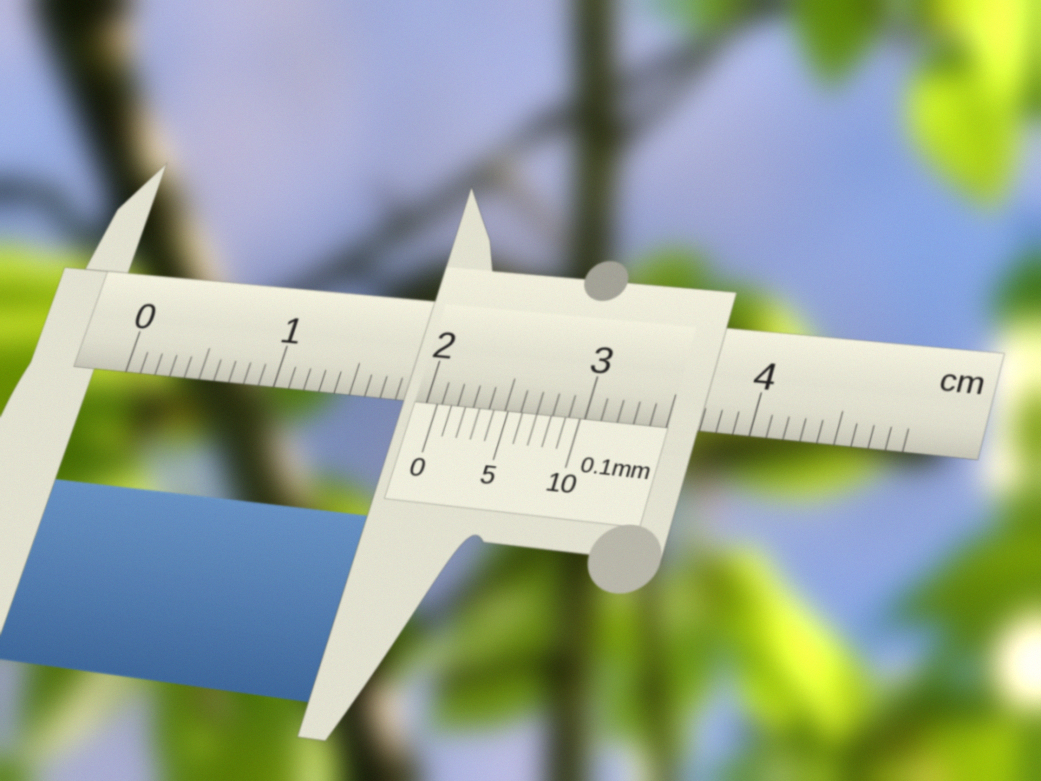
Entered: 20.7 mm
